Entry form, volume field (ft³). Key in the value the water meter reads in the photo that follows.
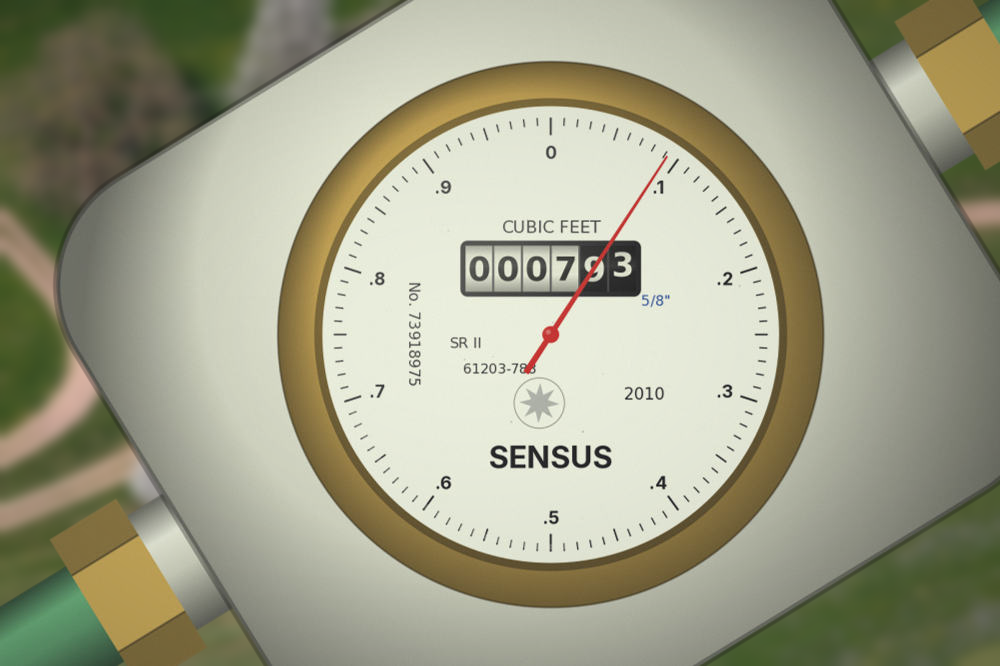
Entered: 793.09 ft³
